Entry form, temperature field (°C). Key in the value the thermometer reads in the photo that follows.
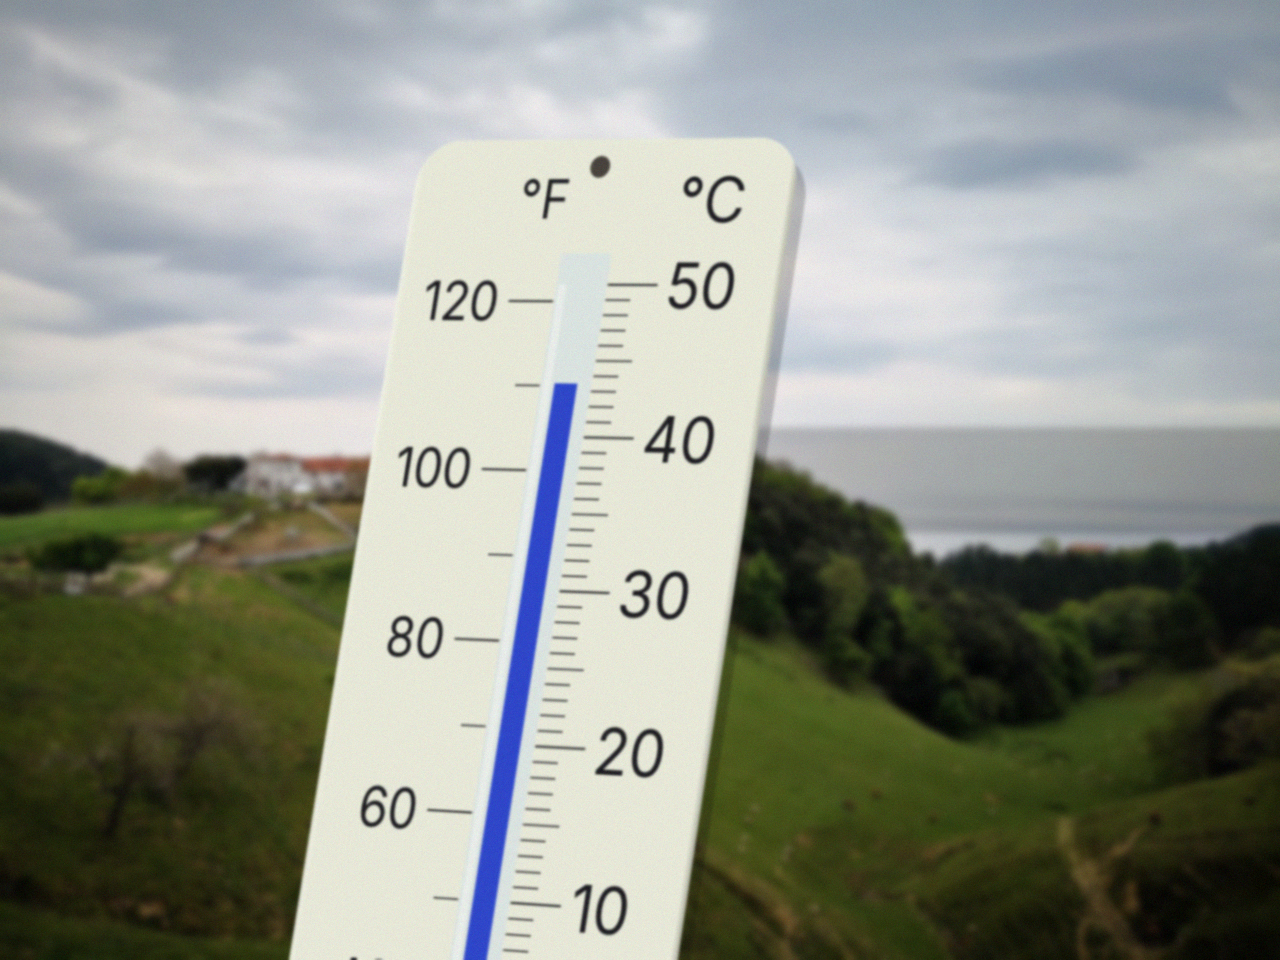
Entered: 43.5 °C
